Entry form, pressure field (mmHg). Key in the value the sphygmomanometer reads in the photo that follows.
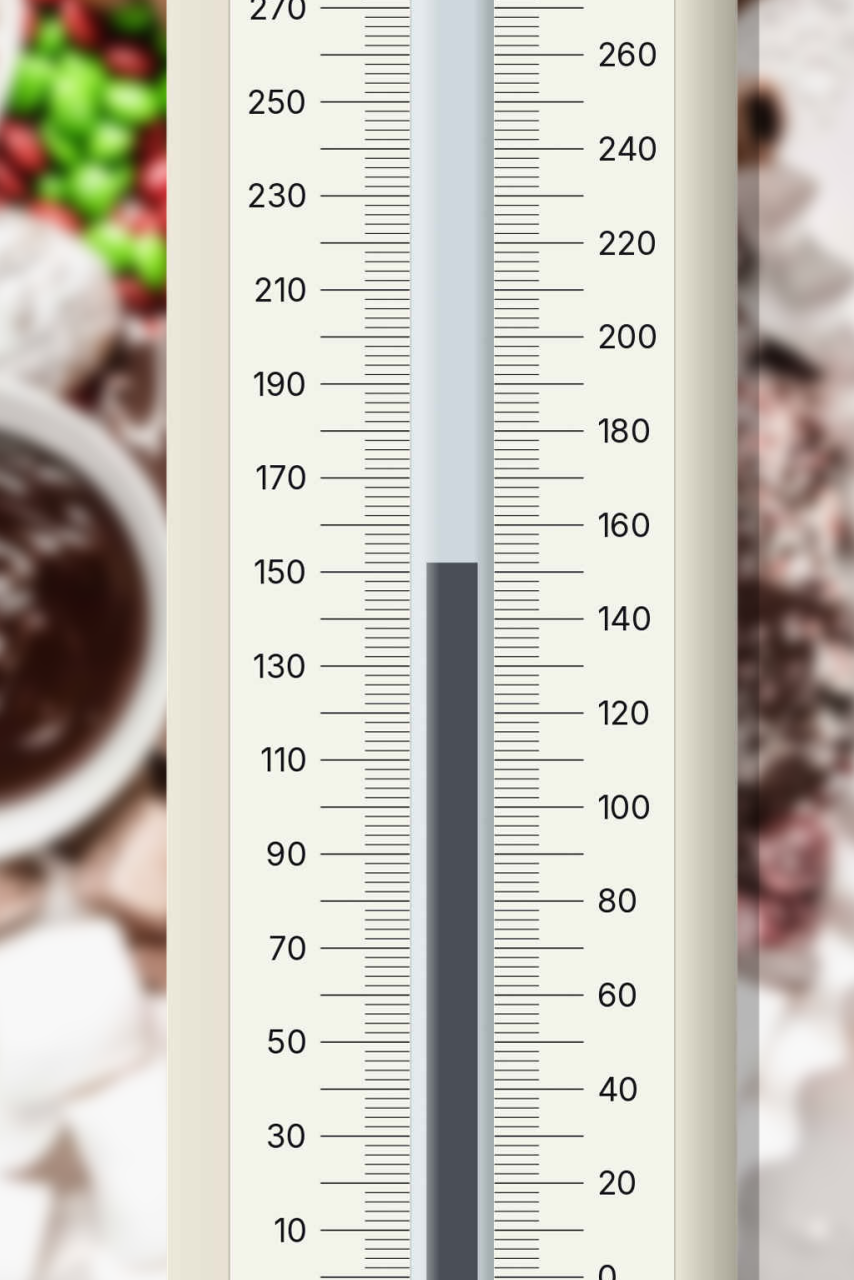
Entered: 152 mmHg
